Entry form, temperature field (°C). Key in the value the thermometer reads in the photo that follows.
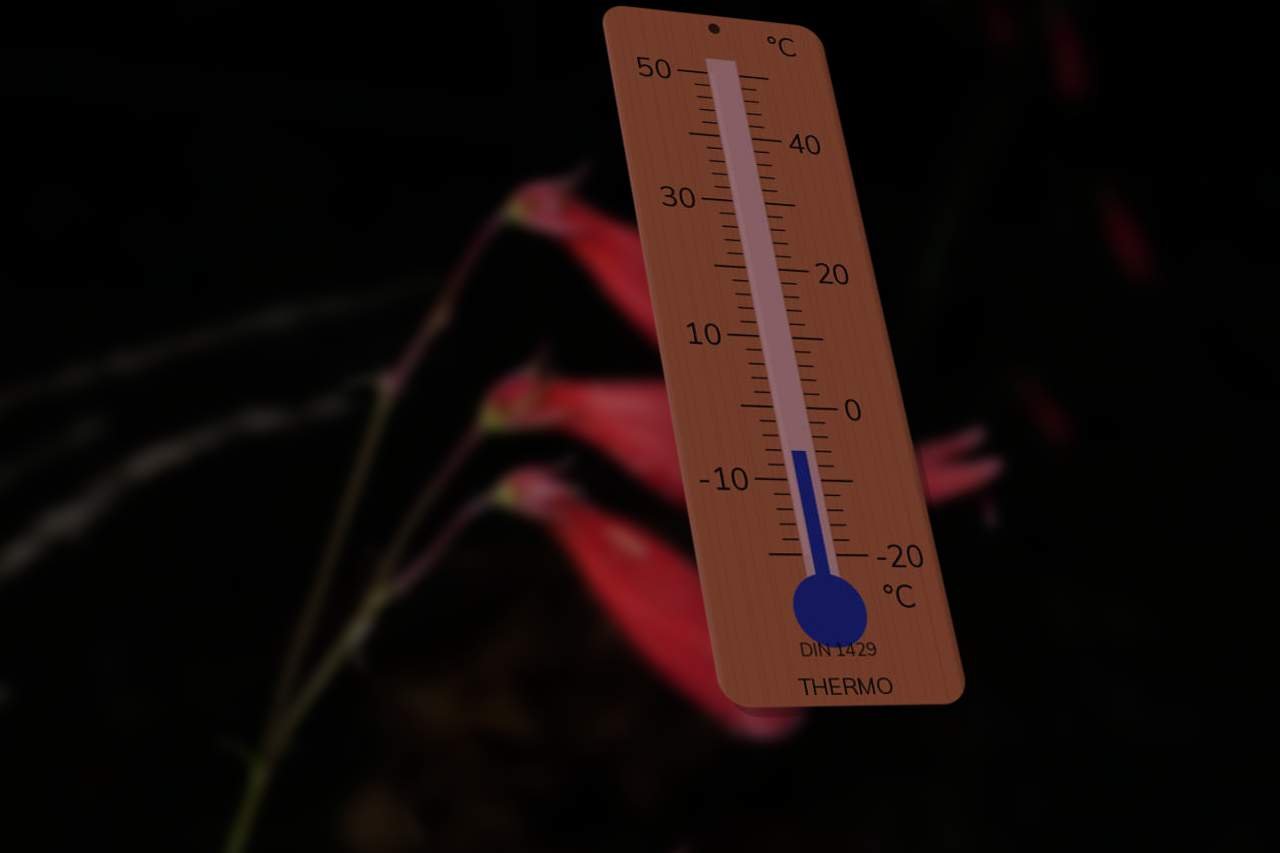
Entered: -6 °C
